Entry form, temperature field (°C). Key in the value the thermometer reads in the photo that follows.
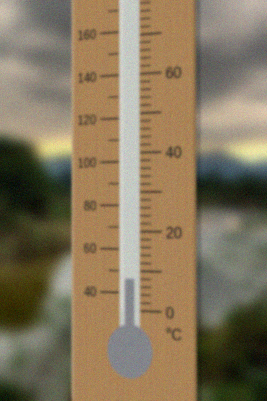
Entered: 8 °C
